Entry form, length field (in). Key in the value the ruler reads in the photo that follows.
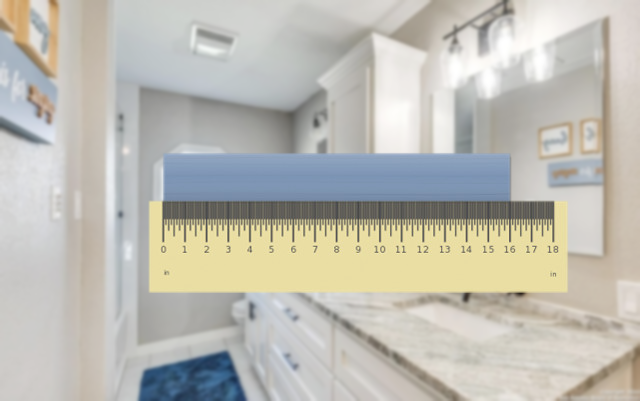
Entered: 16 in
